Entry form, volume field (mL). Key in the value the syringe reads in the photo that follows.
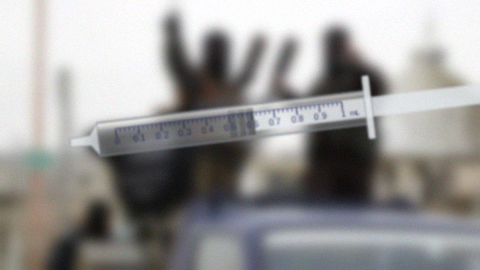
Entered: 0.5 mL
